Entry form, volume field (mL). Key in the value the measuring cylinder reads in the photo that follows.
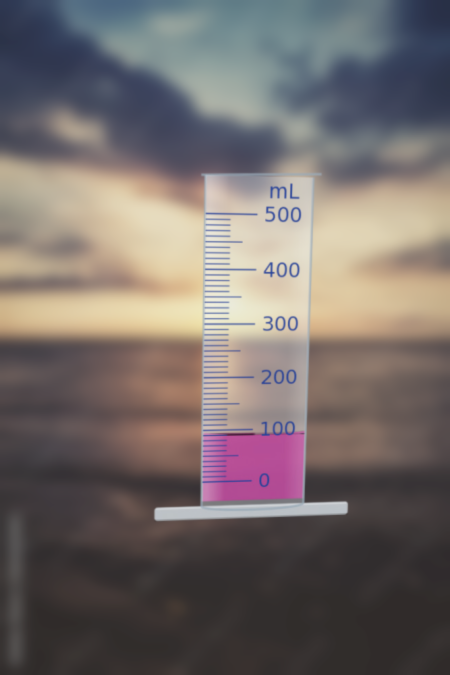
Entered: 90 mL
